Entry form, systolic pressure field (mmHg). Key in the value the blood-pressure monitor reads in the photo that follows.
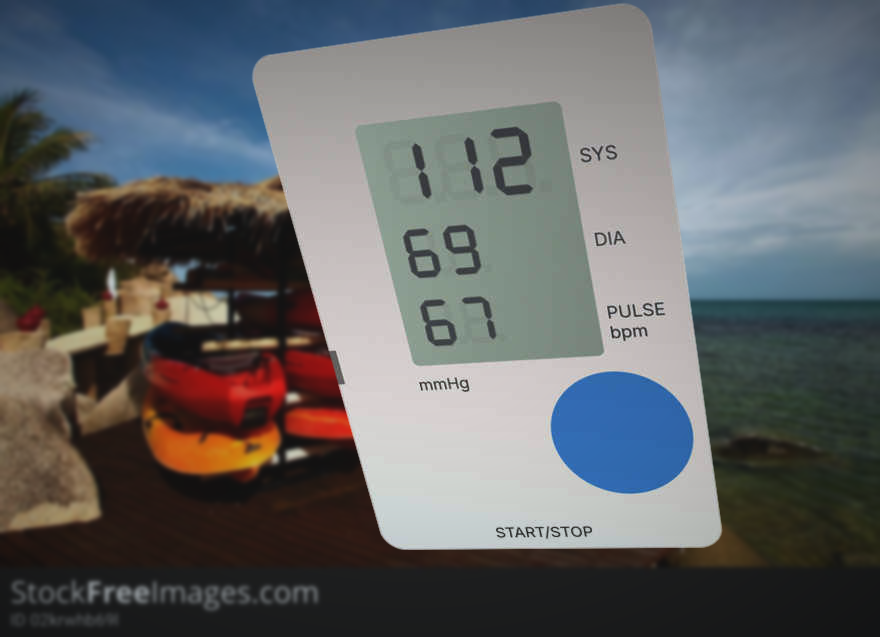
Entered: 112 mmHg
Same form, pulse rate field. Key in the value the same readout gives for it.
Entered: 67 bpm
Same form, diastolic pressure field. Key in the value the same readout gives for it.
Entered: 69 mmHg
